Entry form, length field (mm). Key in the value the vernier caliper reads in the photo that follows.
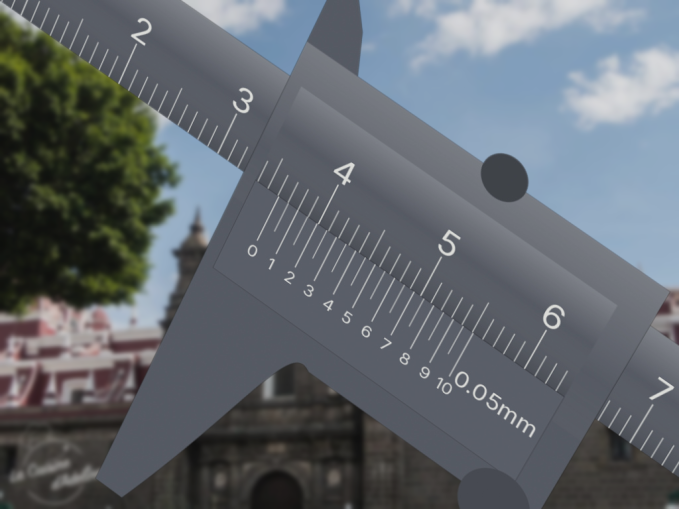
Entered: 36.1 mm
